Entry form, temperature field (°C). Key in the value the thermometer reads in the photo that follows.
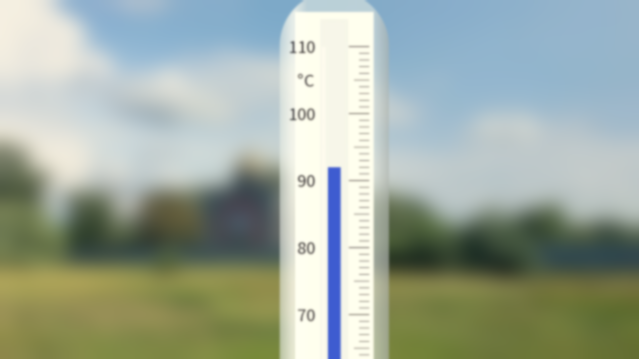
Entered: 92 °C
